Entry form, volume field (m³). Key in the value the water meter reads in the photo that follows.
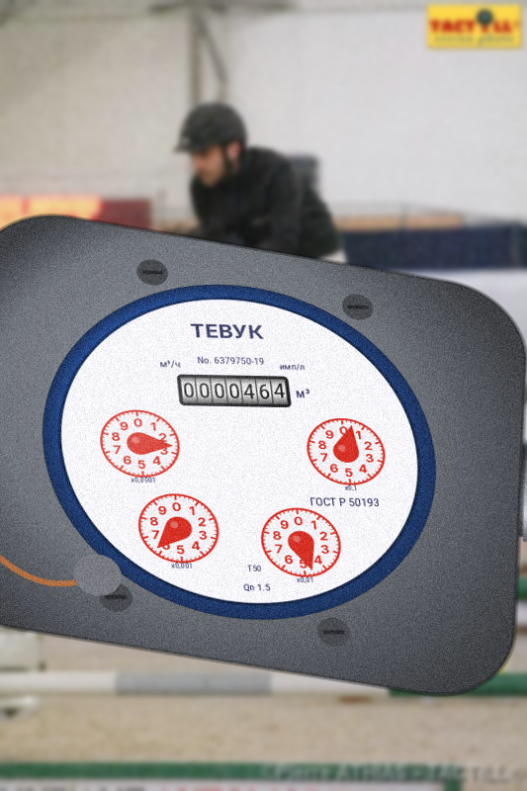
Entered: 464.0462 m³
